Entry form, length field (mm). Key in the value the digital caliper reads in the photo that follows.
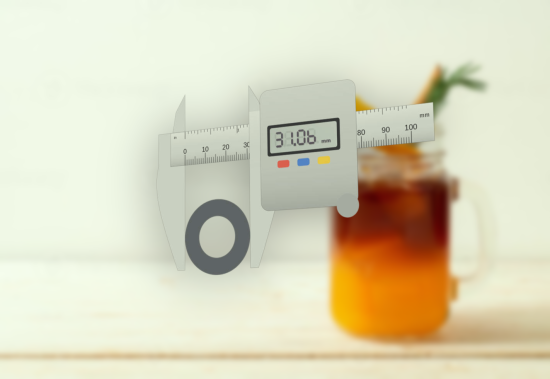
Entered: 31.06 mm
